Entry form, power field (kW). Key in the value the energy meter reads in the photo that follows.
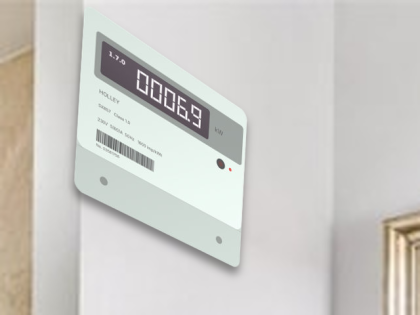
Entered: 6.9 kW
